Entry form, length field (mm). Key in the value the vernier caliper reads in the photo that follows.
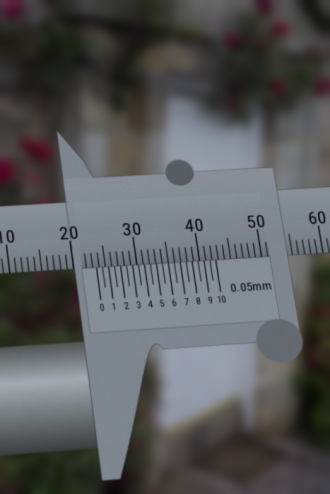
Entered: 23.6 mm
